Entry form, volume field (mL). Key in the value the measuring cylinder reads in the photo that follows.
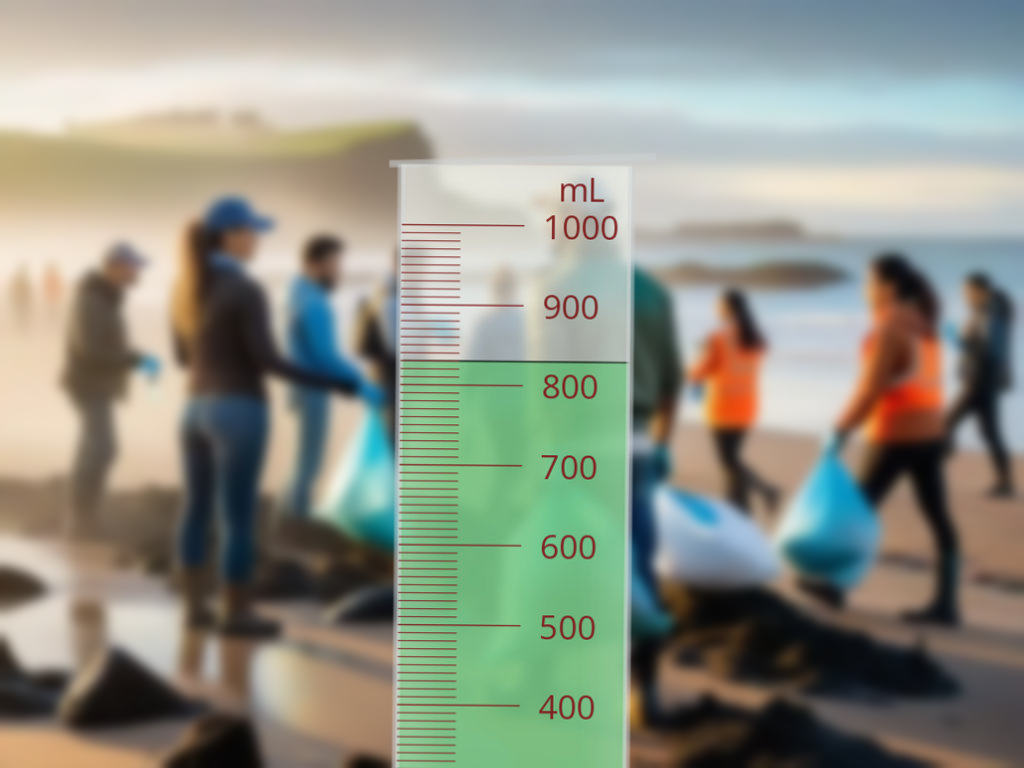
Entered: 830 mL
